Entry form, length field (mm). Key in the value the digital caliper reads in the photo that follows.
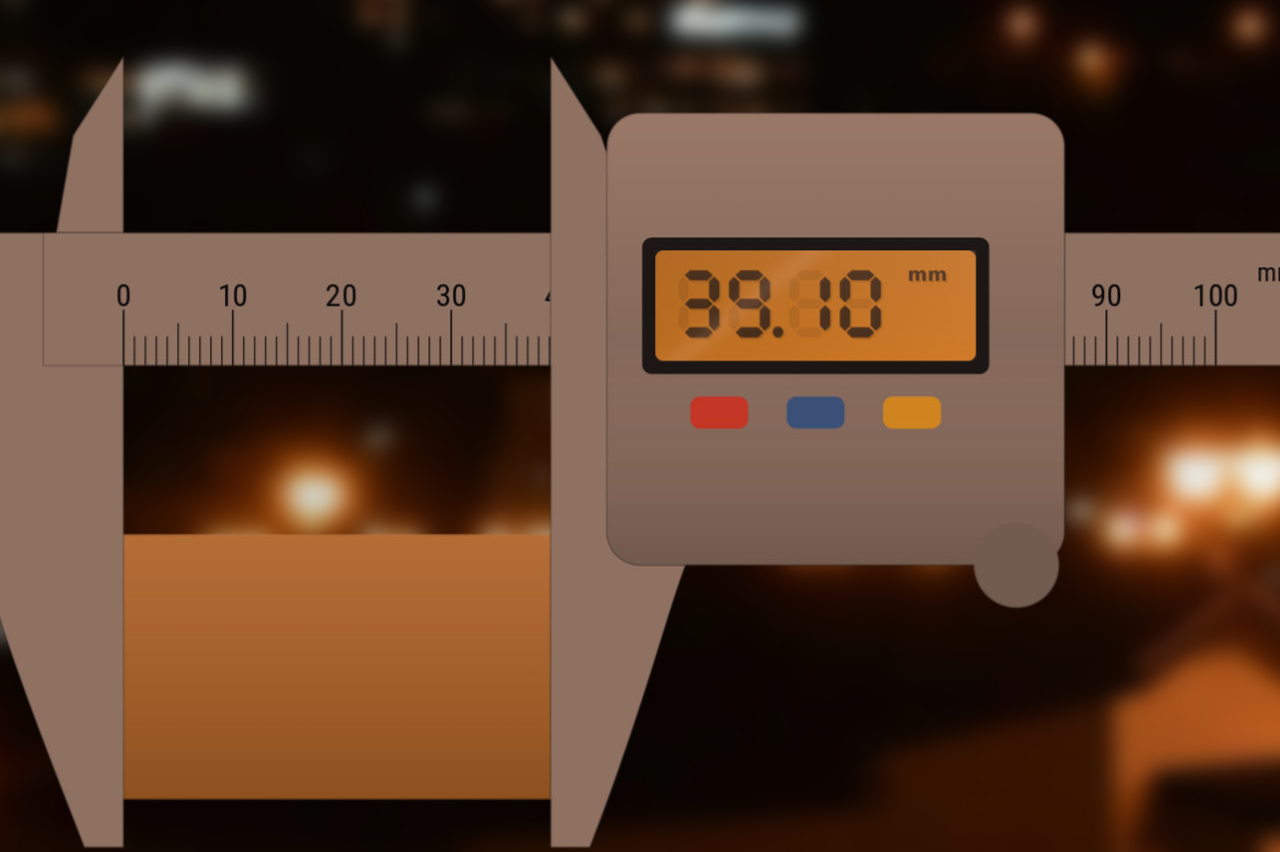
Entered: 39.10 mm
